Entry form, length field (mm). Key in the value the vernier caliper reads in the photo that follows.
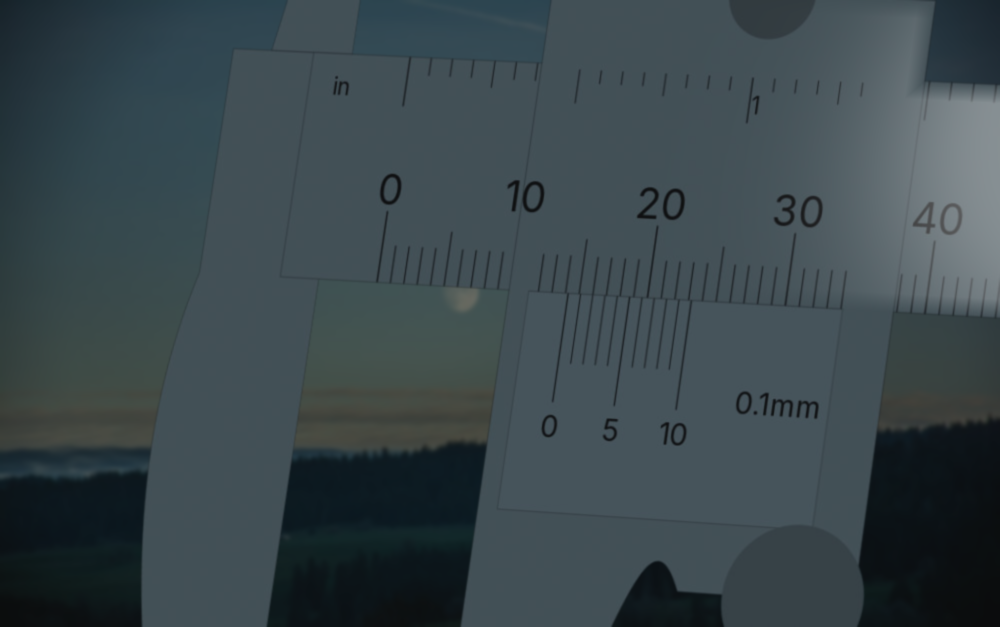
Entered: 14.2 mm
